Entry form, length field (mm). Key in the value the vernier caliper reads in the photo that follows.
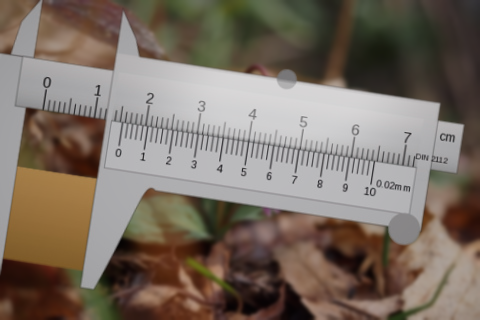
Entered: 15.5 mm
